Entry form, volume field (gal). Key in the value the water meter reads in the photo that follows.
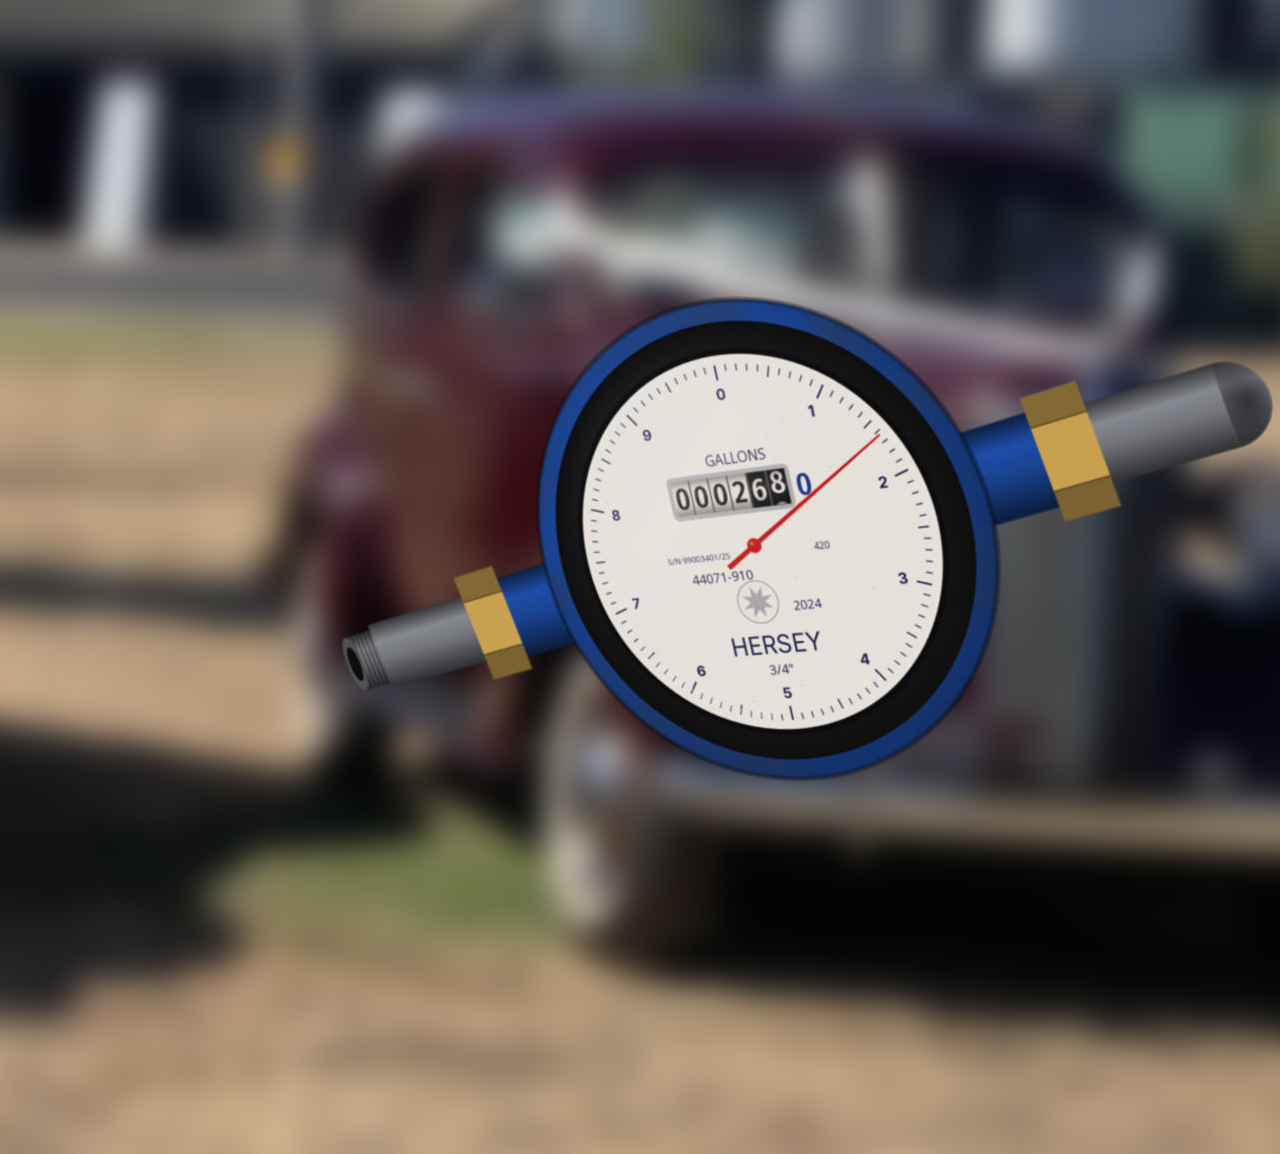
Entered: 2681.6 gal
